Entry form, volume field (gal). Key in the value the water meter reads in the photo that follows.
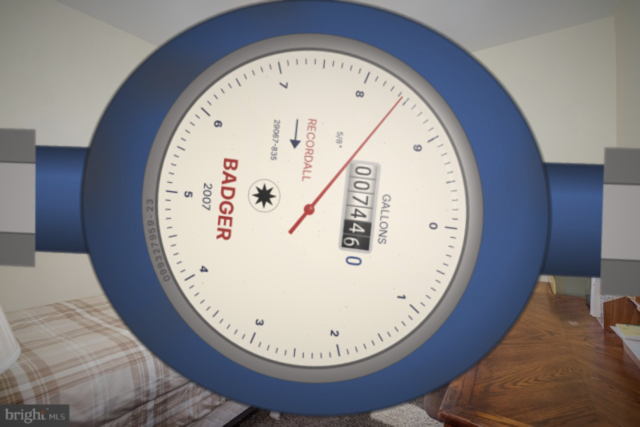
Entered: 74458.4 gal
